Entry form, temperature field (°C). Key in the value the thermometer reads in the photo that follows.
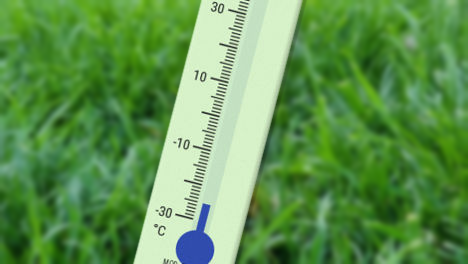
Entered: -25 °C
